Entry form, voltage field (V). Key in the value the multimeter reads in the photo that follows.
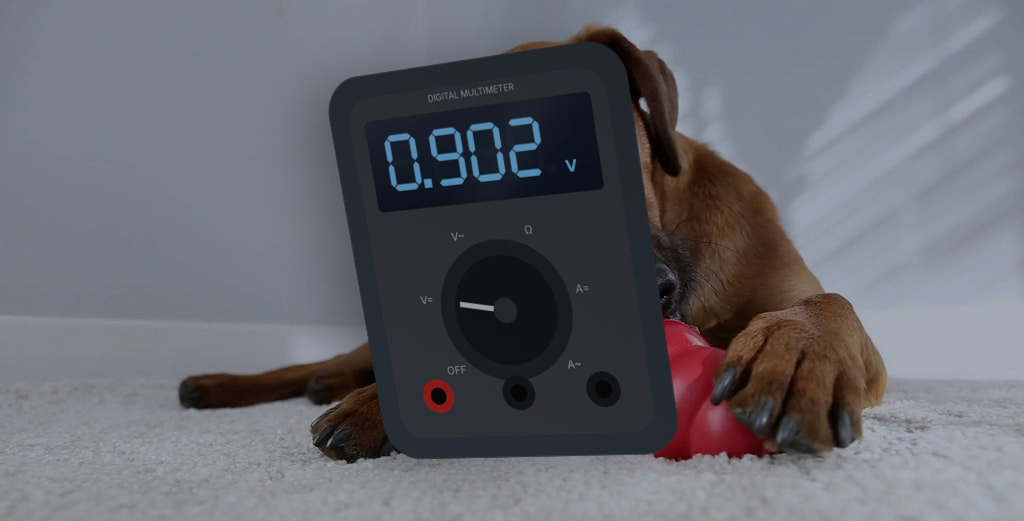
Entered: 0.902 V
